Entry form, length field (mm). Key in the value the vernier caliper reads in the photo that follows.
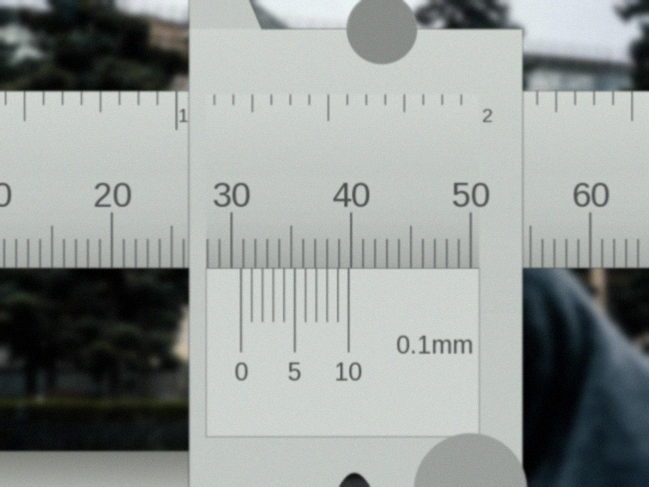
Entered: 30.8 mm
